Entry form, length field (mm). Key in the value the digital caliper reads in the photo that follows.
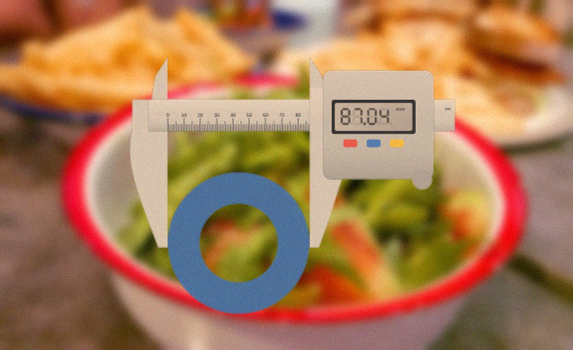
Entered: 87.04 mm
